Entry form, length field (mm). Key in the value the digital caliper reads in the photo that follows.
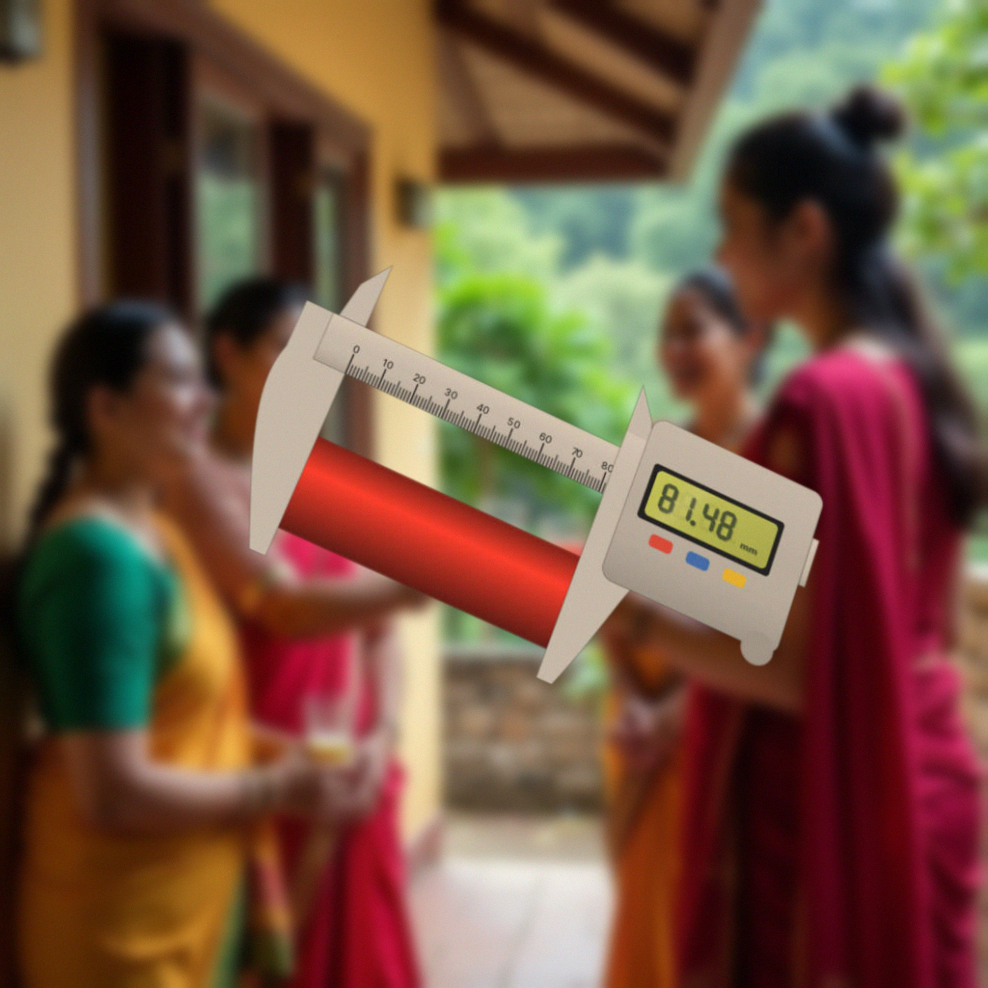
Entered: 81.48 mm
